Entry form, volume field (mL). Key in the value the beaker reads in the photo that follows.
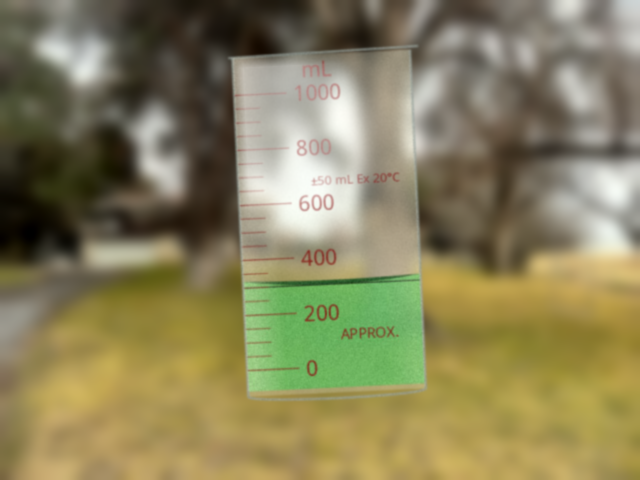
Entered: 300 mL
